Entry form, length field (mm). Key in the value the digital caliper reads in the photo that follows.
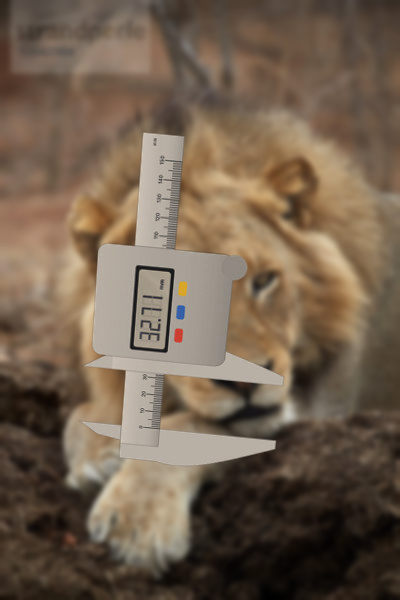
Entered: 32.71 mm
